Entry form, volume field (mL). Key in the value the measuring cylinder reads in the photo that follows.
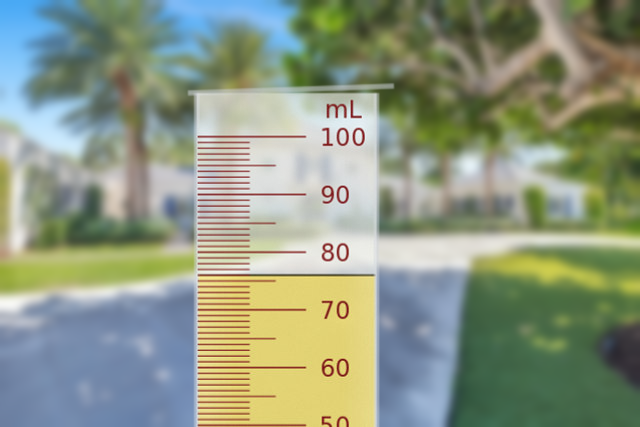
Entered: 76 mL
